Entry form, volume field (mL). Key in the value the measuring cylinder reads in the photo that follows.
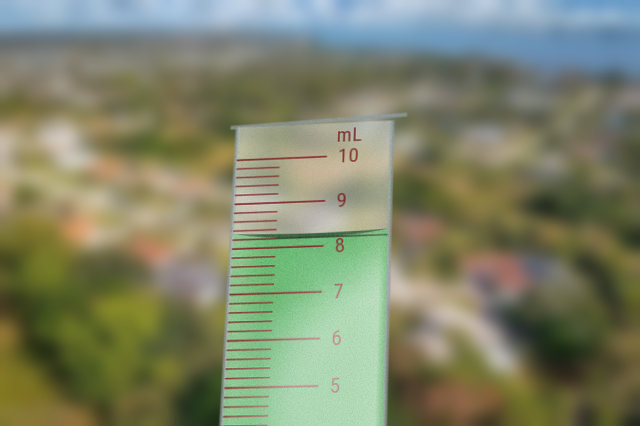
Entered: 8.2 mL
